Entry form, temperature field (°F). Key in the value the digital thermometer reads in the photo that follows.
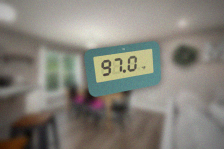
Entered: 97.0 °F
